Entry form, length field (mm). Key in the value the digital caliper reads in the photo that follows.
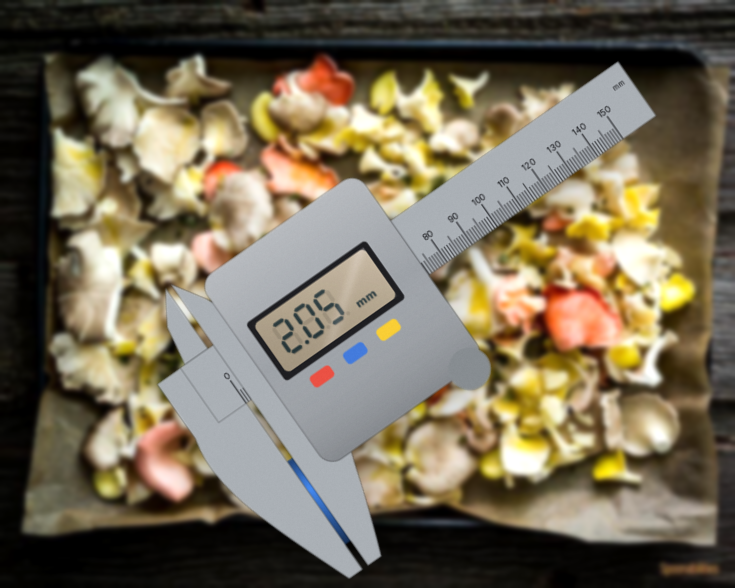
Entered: 2.05 mm
